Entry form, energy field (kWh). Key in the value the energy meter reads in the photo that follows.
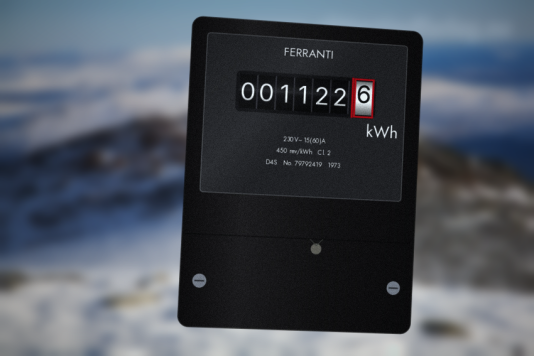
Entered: 1122.6 kWh
